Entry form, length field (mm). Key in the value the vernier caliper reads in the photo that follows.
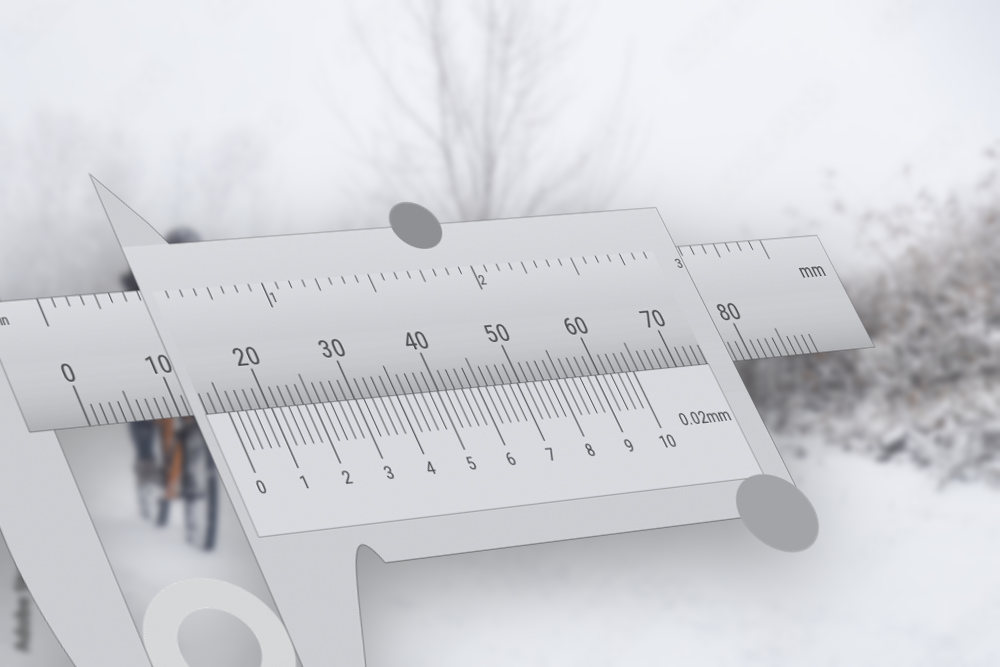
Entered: 15.4 mm
